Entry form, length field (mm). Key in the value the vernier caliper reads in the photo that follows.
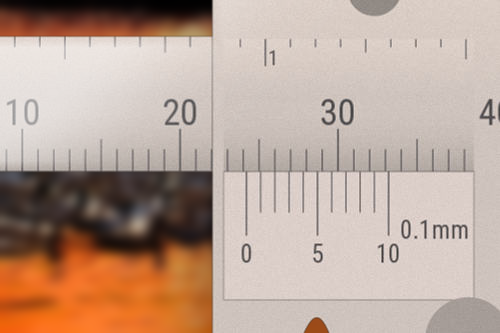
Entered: 24.2 mm
